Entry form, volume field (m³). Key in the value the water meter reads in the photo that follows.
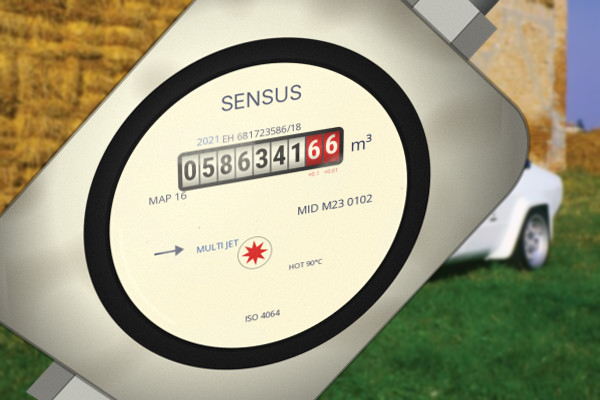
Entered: 586341.66 m³
